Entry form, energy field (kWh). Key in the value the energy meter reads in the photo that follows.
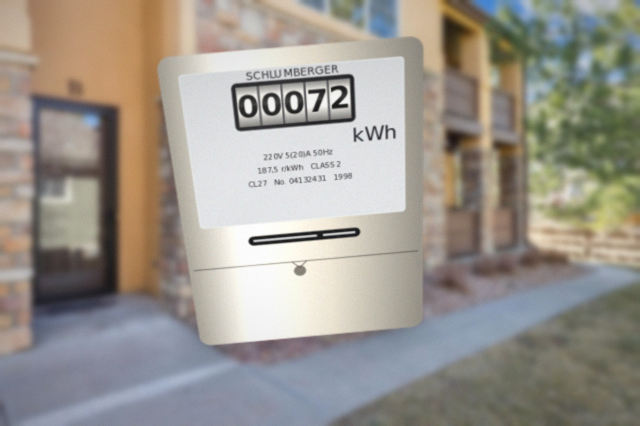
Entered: 72 kWh
